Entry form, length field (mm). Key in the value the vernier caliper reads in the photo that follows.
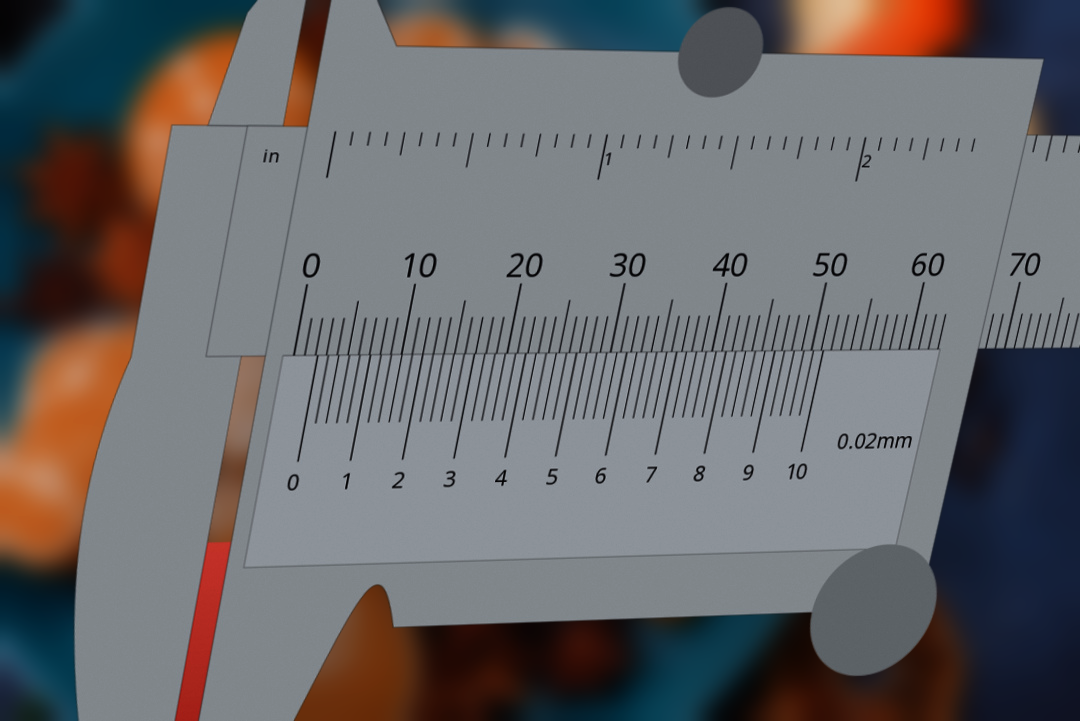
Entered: 2.2 mm
